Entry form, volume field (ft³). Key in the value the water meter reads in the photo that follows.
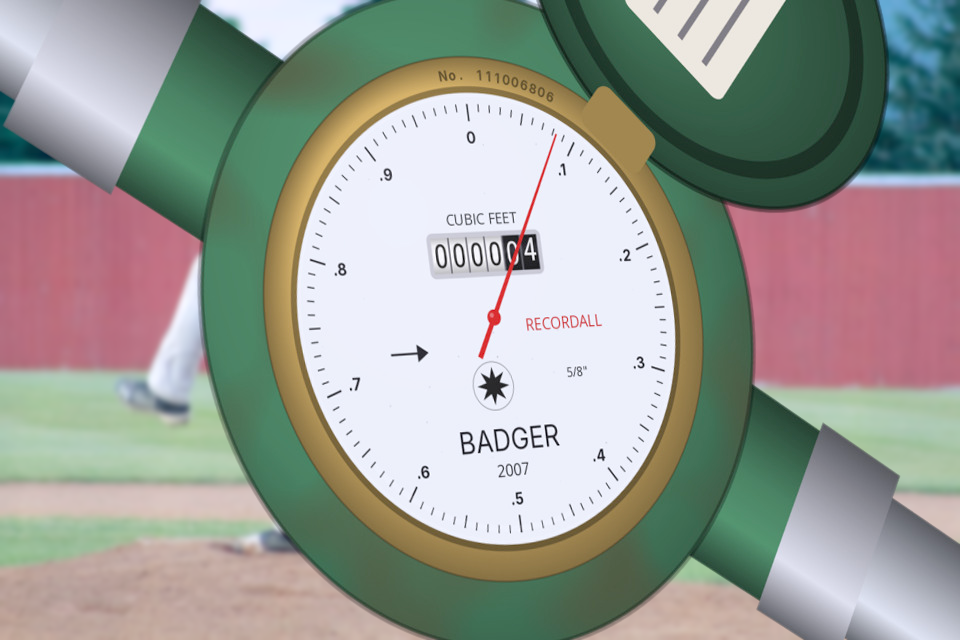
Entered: 4.08 ft³
